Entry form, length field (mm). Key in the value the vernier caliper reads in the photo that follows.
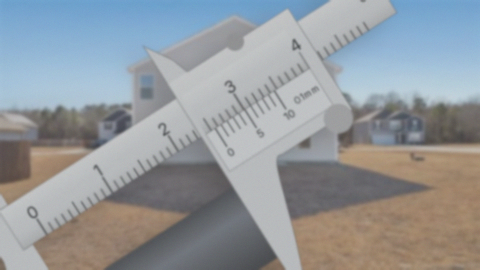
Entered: 25.6 mm
